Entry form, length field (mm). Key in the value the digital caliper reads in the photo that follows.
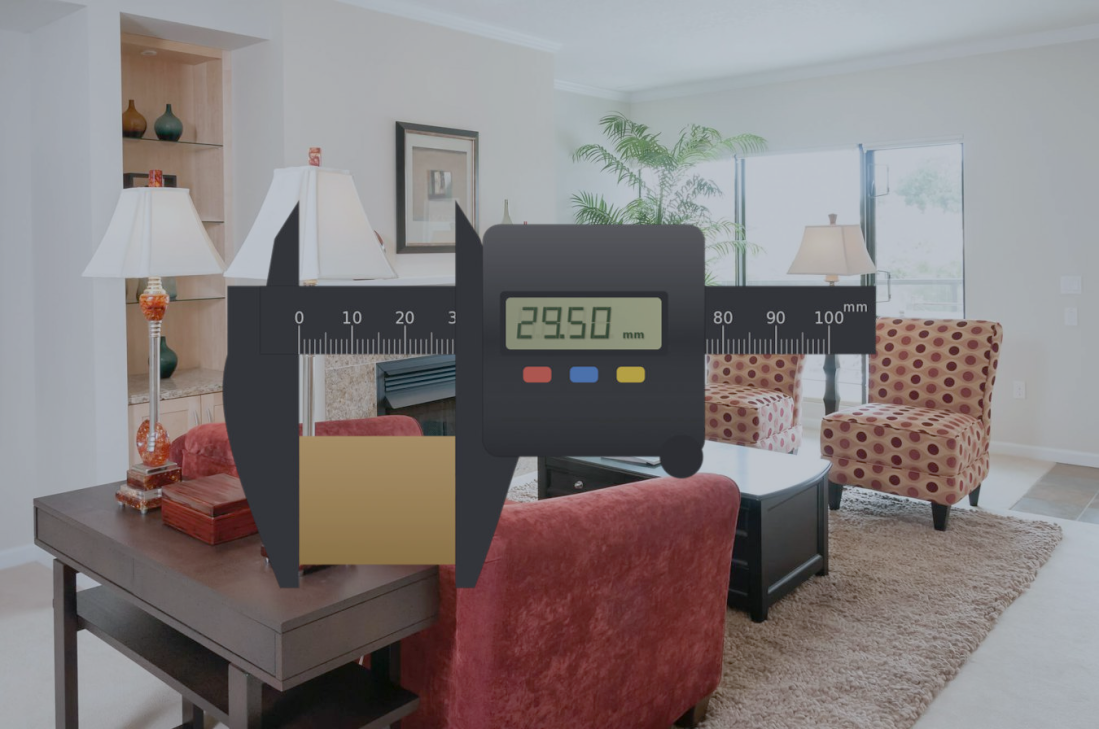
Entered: 29.50 mm
